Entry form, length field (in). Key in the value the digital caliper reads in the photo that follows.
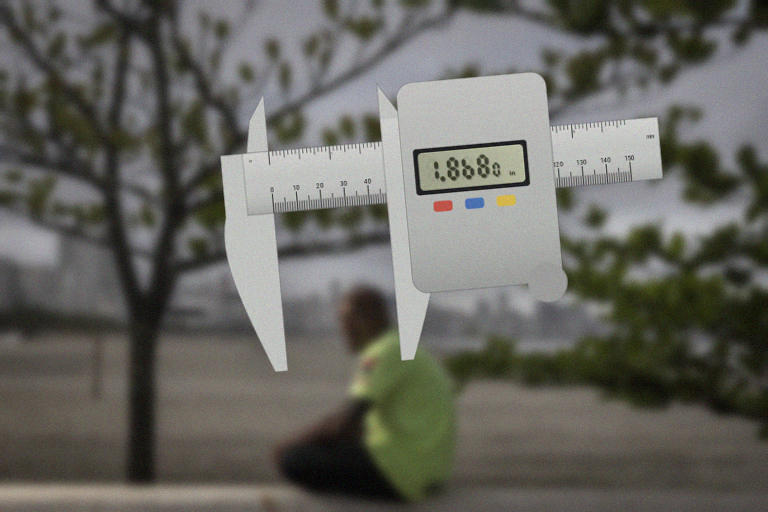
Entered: 1.8680 in
